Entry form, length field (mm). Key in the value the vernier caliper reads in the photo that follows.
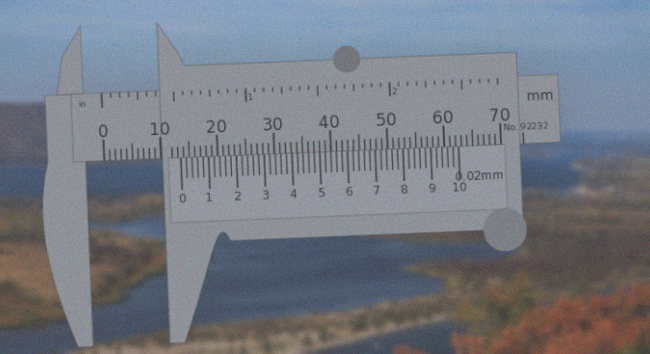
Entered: 13.5 mm
